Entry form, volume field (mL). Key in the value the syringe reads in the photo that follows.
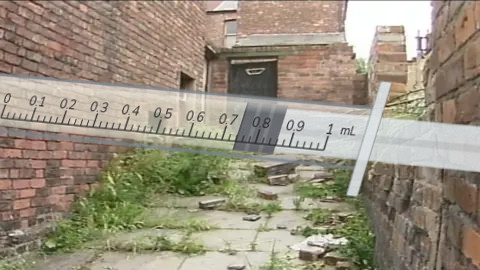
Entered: 0.74 mL
